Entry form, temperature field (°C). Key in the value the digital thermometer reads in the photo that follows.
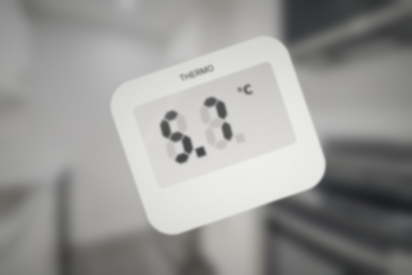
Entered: 5.7 °C
